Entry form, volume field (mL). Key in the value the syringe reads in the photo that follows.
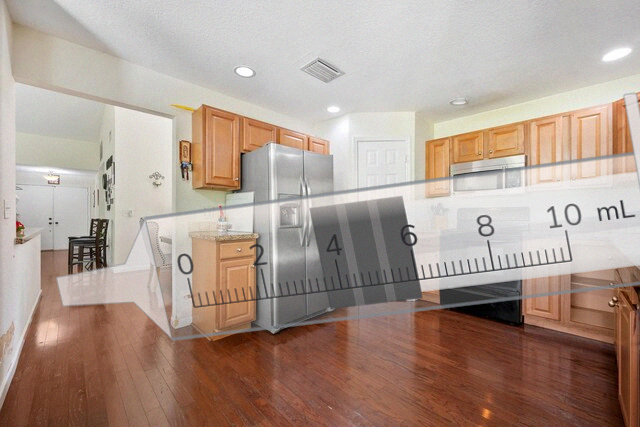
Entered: 3.6 mL
